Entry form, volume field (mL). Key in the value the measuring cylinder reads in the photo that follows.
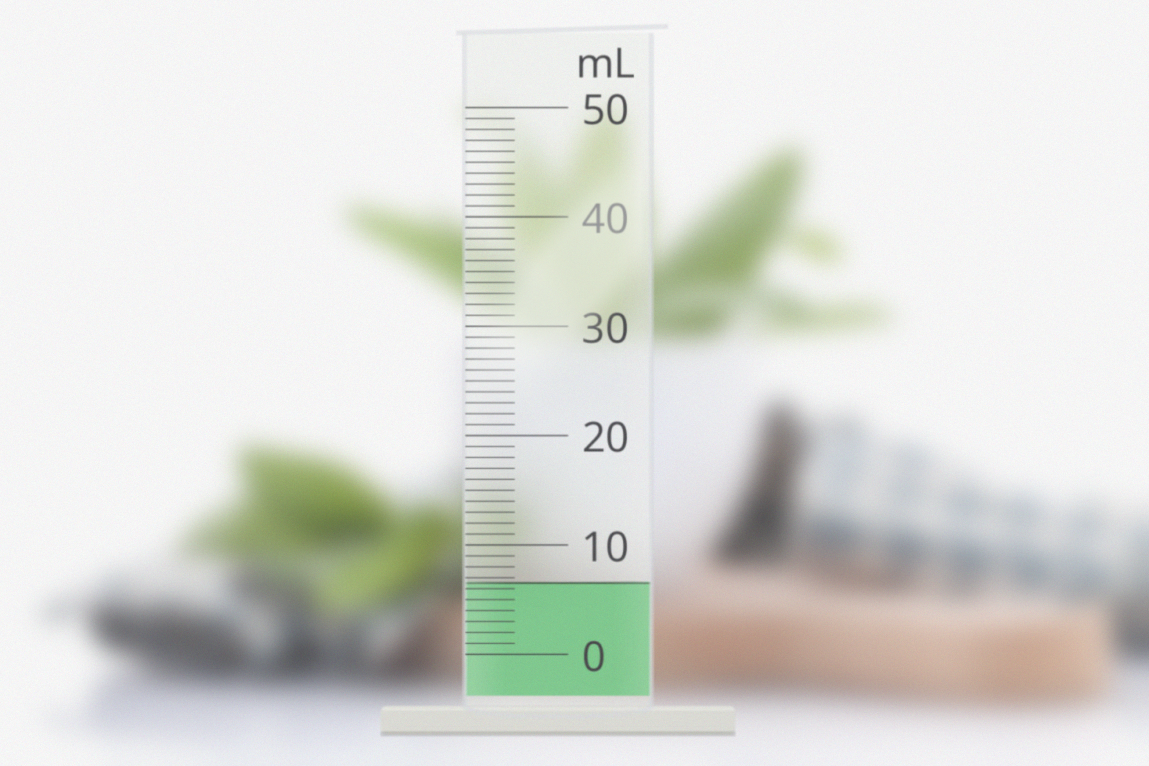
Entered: 6.5 mL
